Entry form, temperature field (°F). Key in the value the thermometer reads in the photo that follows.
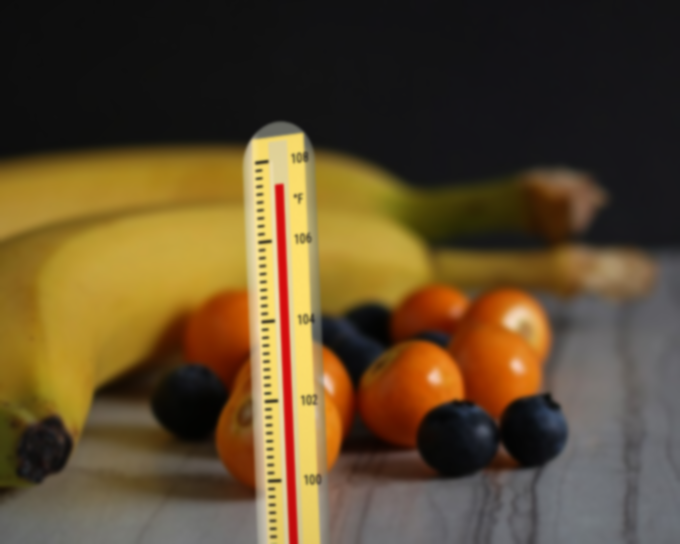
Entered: 107.4 °F
